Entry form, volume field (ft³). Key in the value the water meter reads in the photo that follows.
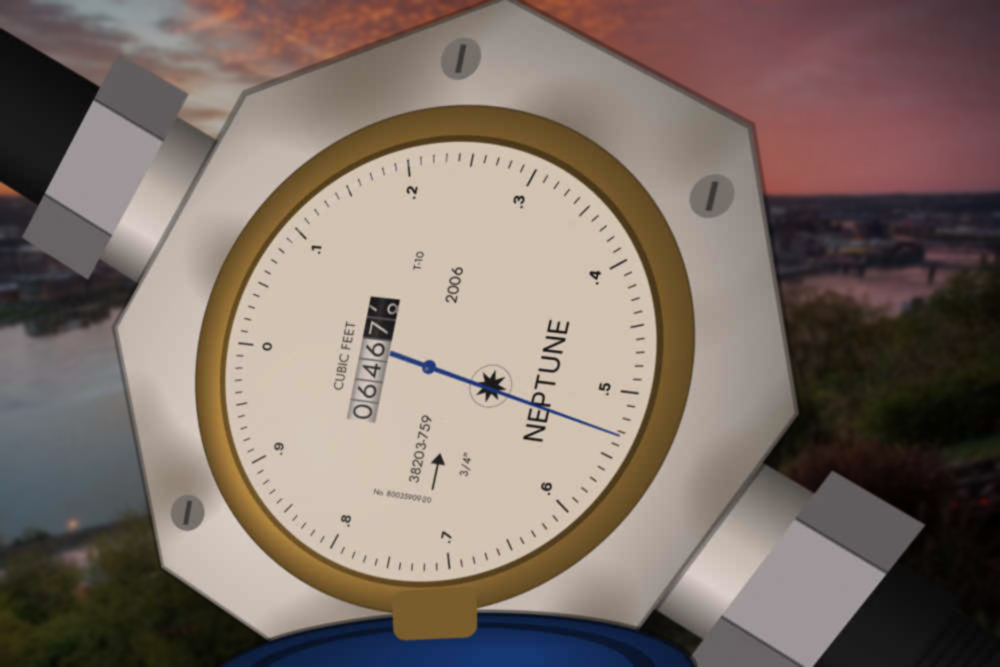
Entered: 64677.53 ft³
